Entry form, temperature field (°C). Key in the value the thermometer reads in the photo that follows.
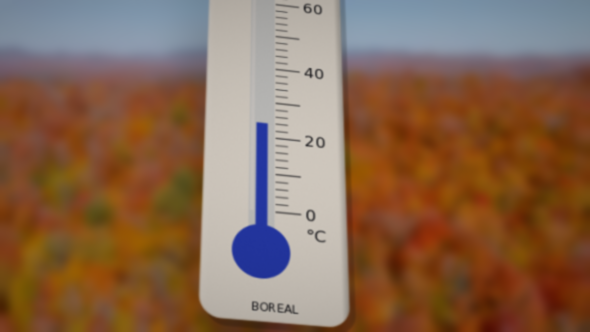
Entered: 24 °C
